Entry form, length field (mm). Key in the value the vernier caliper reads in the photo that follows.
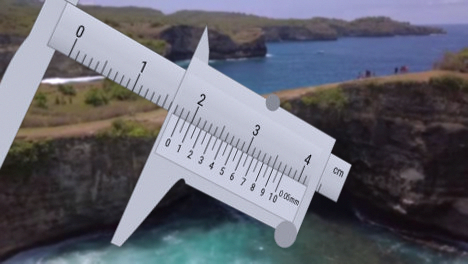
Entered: 18.0 mm
